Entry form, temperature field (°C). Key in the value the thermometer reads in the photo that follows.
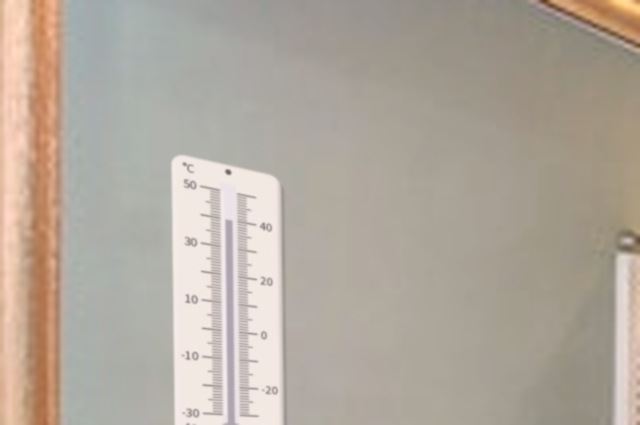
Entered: 40 °C
